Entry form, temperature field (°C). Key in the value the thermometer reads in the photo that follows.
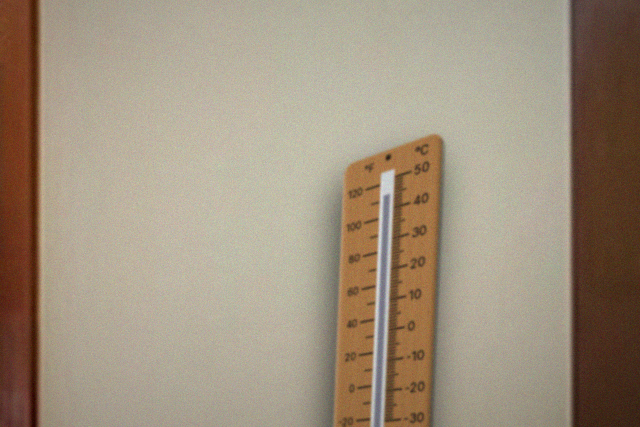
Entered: 45 °C
